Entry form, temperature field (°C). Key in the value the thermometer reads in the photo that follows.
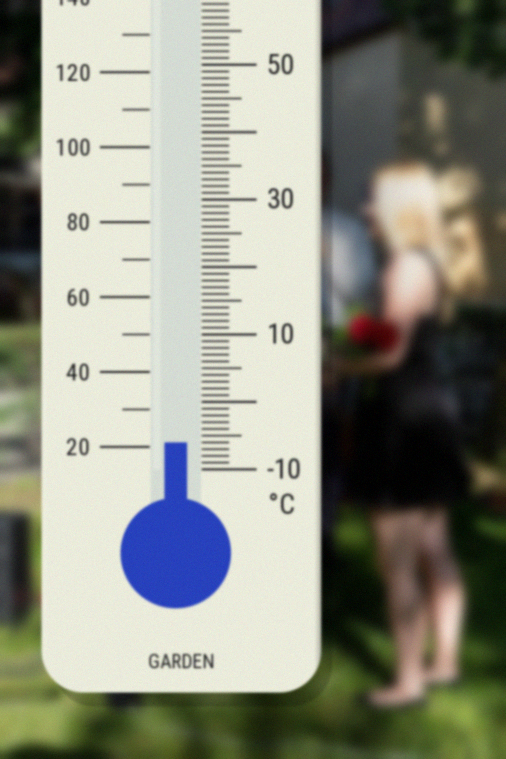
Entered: -6 °C
